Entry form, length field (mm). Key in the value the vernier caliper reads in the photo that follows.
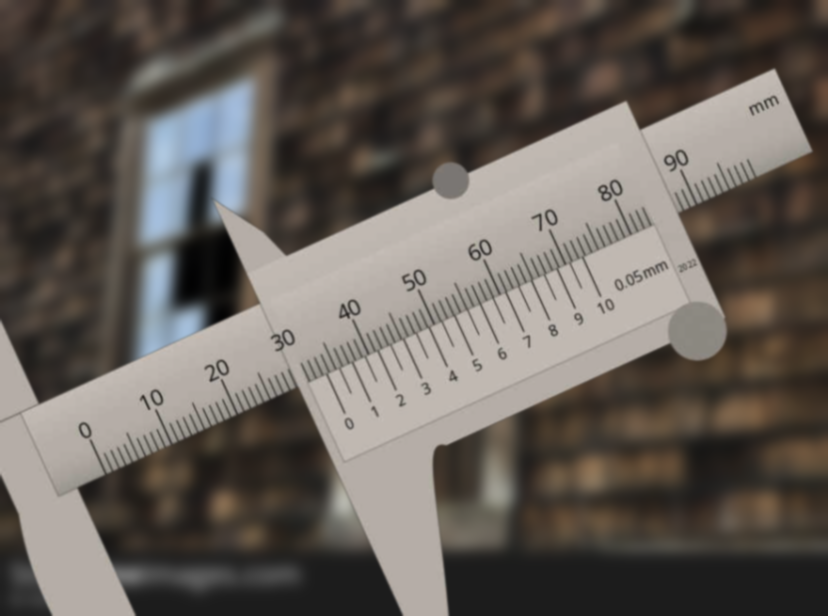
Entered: 33.6 mm
